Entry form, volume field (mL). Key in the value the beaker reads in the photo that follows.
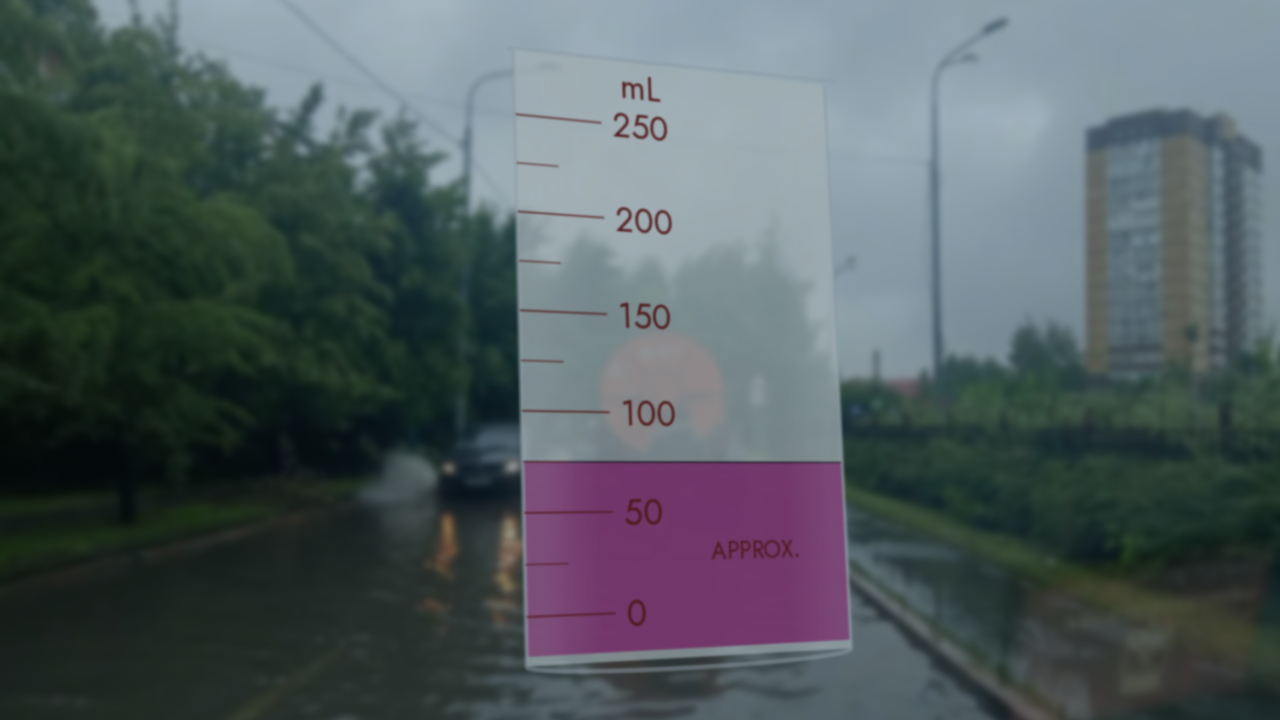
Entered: 75 mL
